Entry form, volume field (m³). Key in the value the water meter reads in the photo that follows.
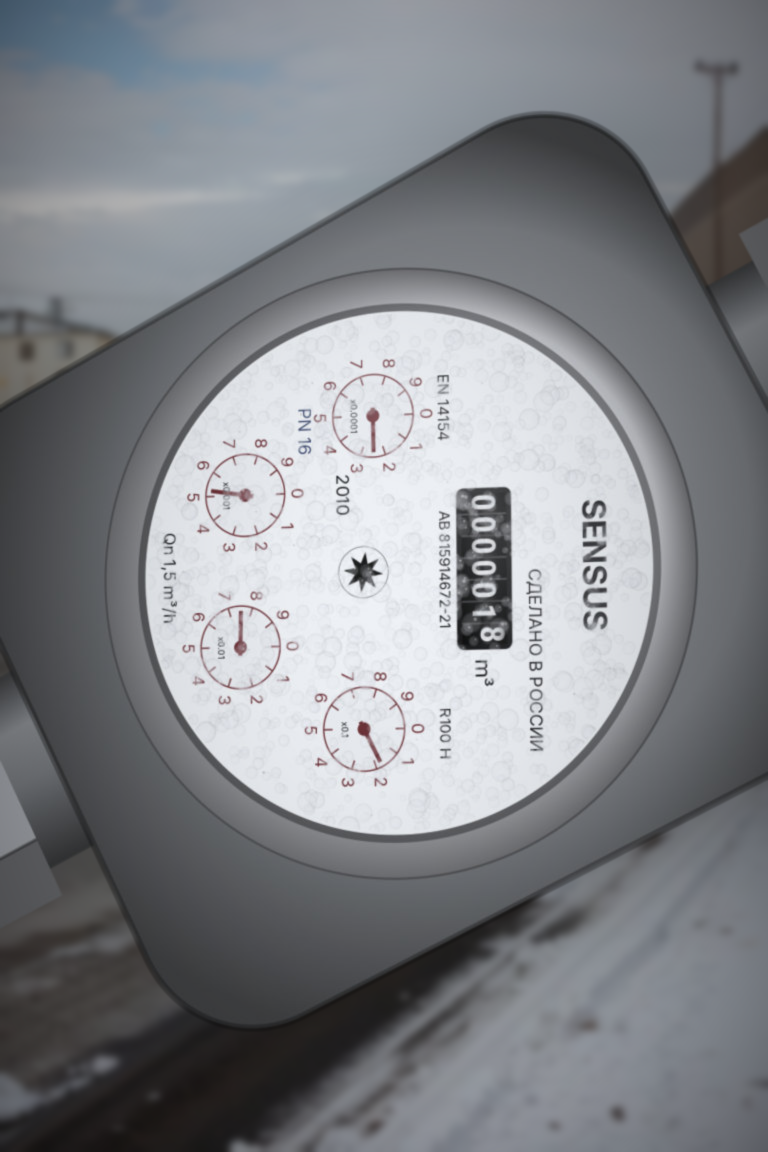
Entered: 18.1752 m³
